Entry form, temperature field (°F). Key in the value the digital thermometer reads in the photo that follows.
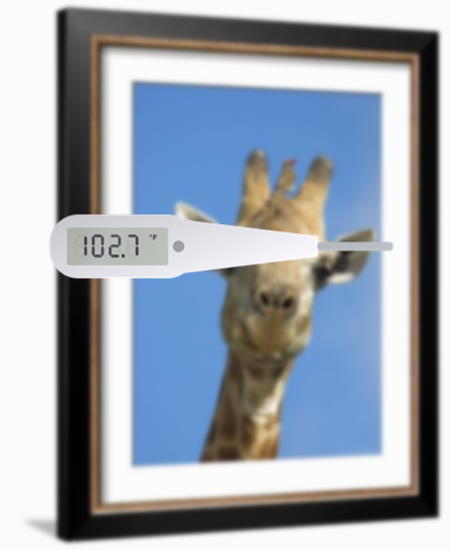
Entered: 102.7 °F
